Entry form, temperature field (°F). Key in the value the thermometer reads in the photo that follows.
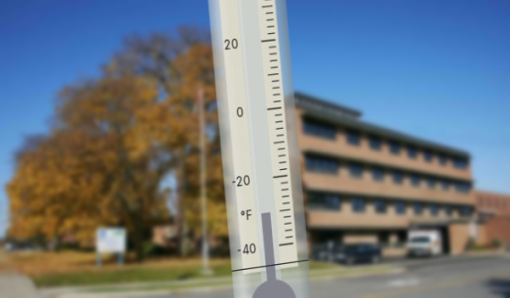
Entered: -30 °F
